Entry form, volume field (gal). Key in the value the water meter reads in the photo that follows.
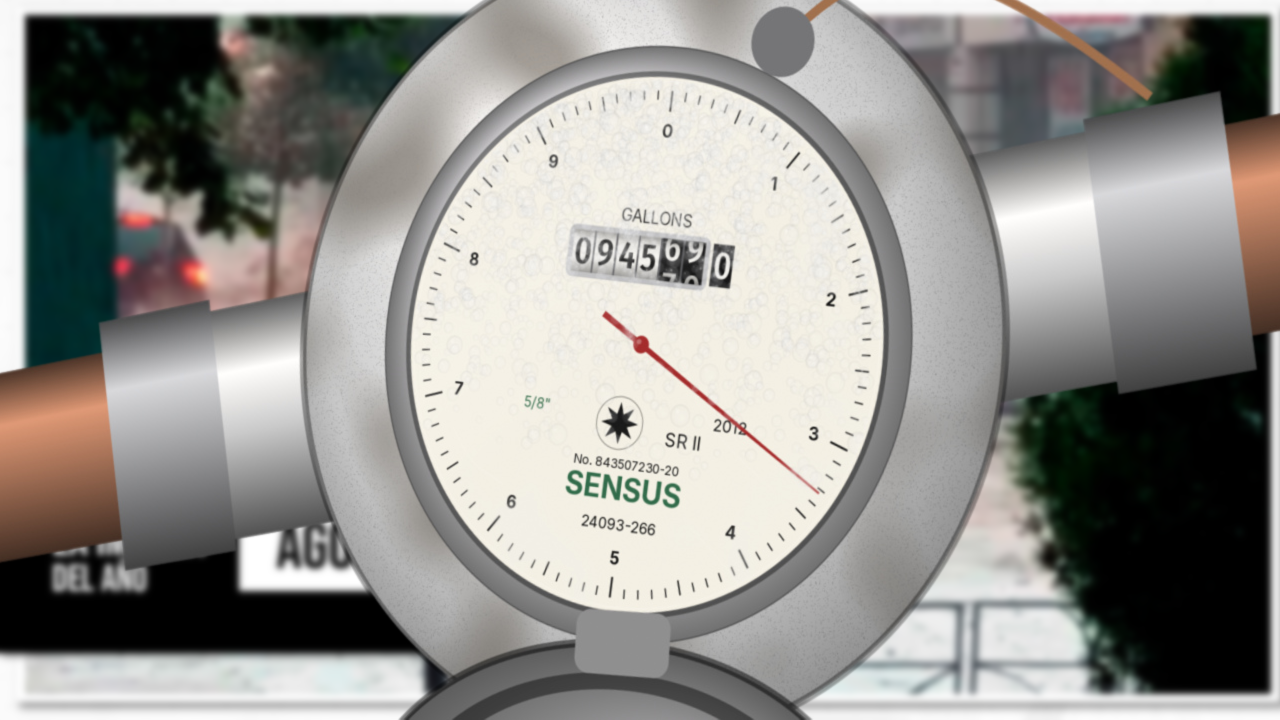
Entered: 945693.3 gal
